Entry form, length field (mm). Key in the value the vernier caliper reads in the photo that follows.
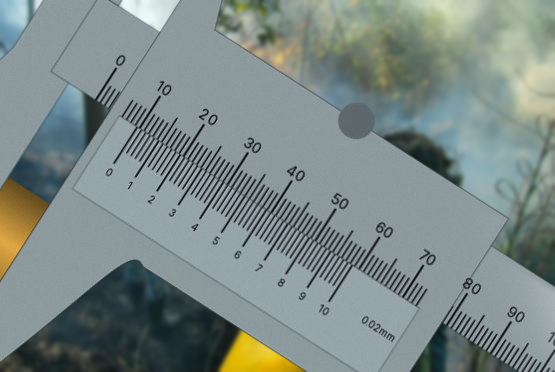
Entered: 9.5 mm
